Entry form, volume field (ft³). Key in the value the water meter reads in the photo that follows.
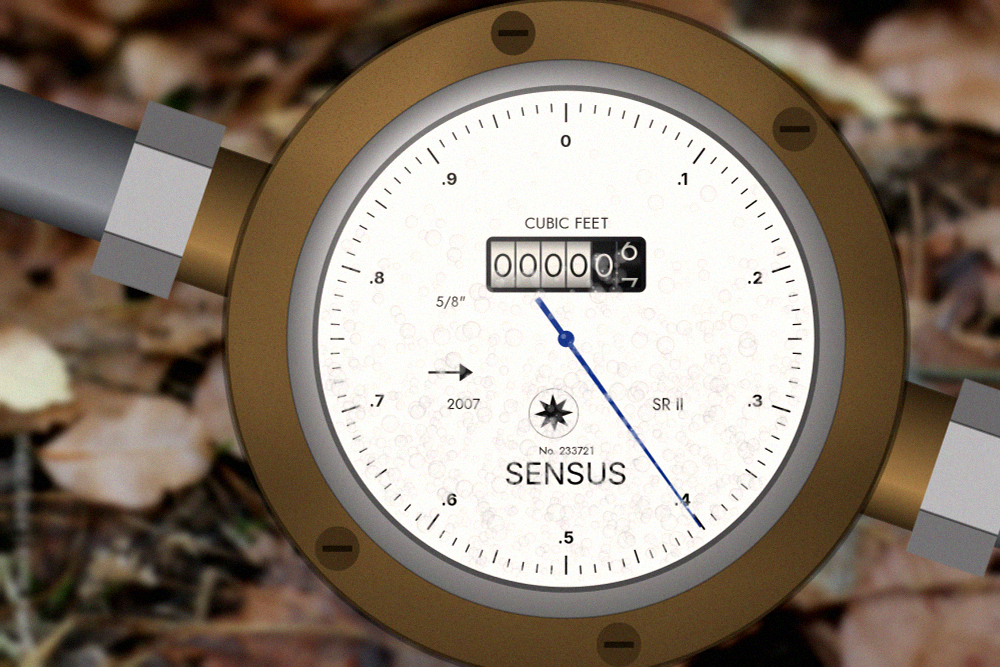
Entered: 6.40 ft³
